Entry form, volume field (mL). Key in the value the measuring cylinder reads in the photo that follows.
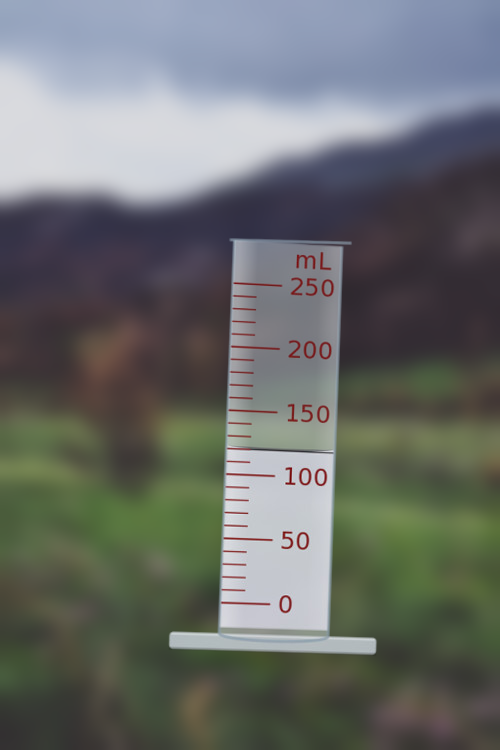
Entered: 120 mL
